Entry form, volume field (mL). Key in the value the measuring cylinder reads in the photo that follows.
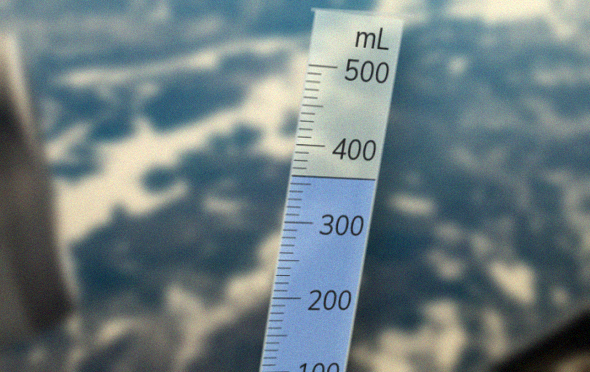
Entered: 360 mL
